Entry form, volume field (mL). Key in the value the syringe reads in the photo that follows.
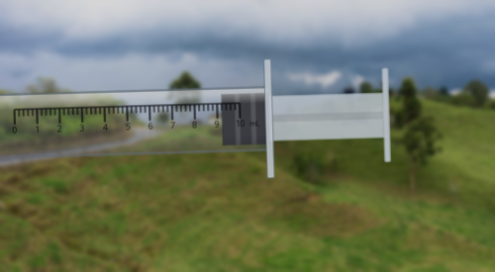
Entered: 9.2 mL
